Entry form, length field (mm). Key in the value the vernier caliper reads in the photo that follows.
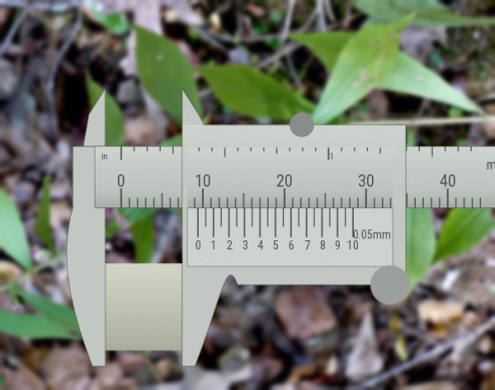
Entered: 9.4 mm
